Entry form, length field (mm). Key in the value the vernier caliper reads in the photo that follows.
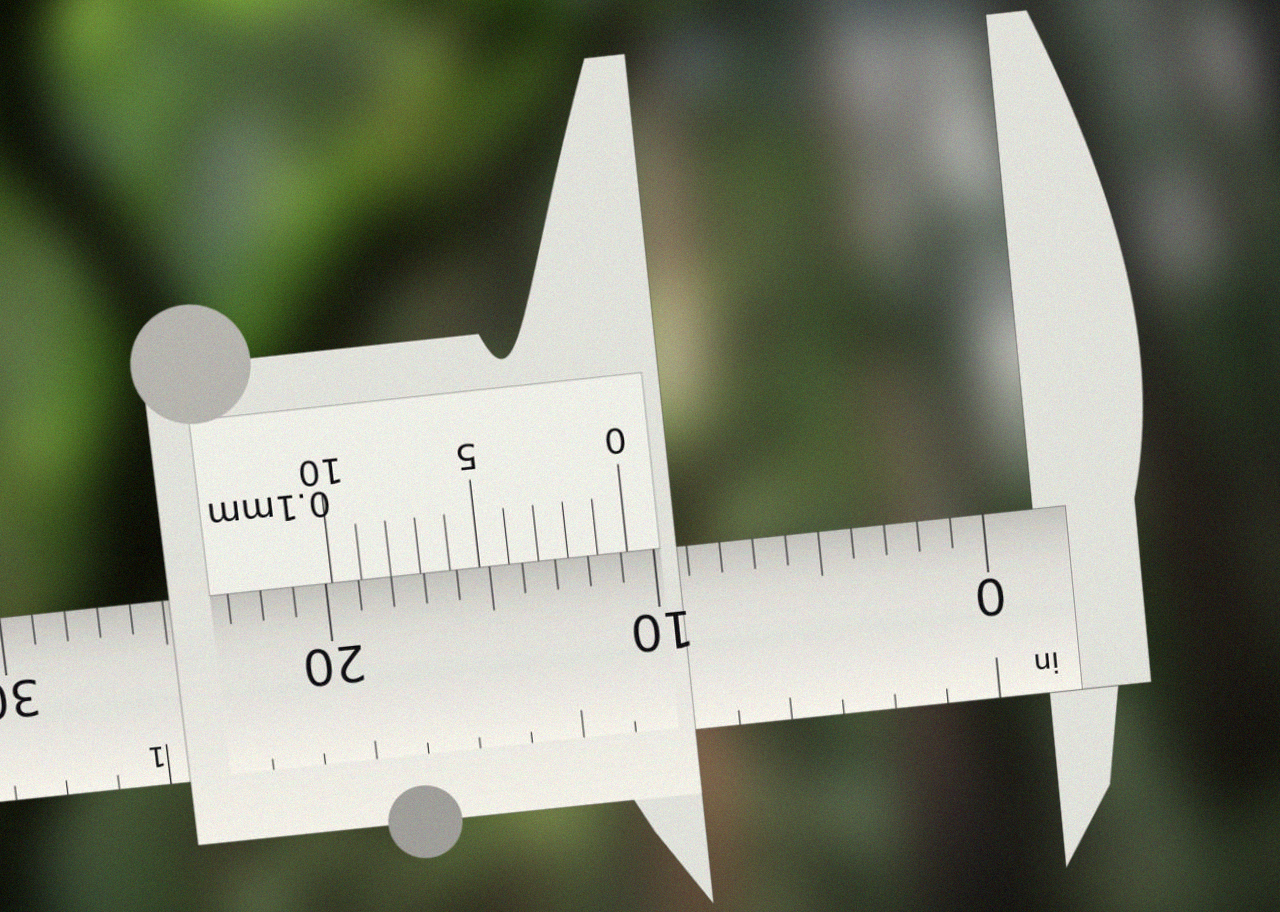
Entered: 10.8 mm
